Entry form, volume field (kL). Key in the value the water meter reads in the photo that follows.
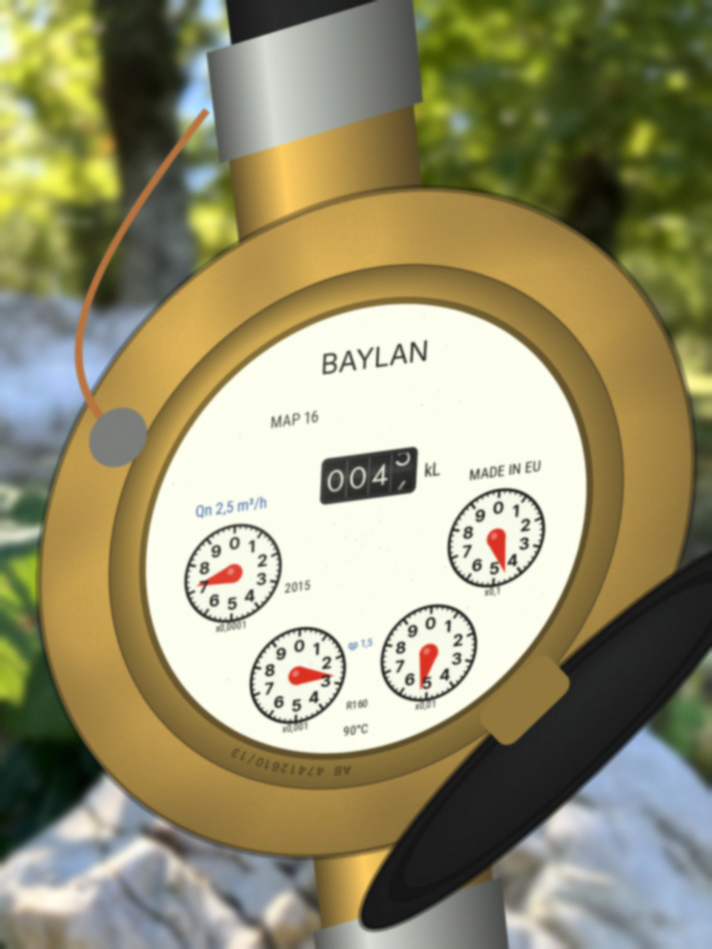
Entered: 45.4527 kL
